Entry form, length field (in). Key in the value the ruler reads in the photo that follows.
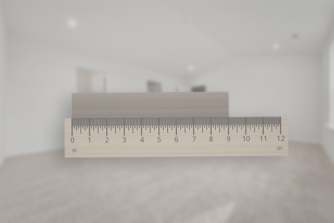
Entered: 9 in
